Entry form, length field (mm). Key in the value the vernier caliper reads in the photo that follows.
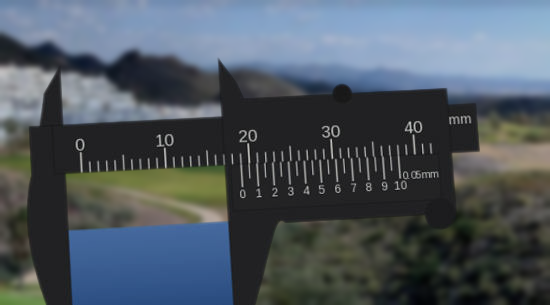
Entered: 19.0 mm
